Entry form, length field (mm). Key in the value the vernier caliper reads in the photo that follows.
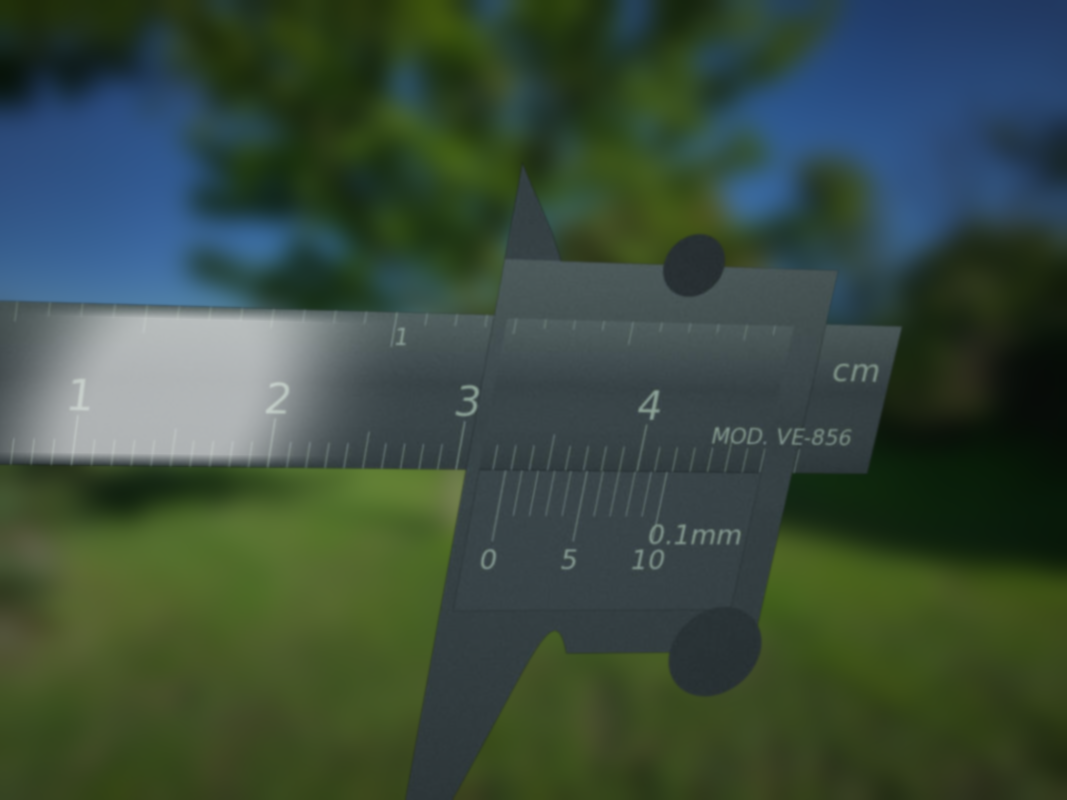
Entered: 32.7 mm
